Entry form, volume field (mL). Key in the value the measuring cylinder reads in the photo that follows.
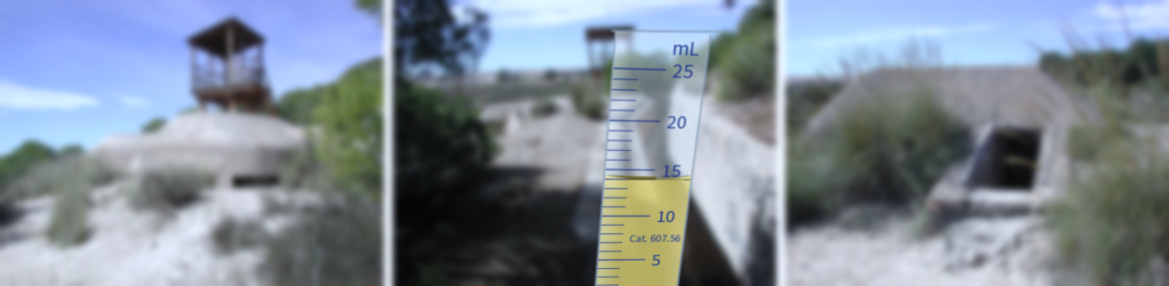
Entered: 14 mL
